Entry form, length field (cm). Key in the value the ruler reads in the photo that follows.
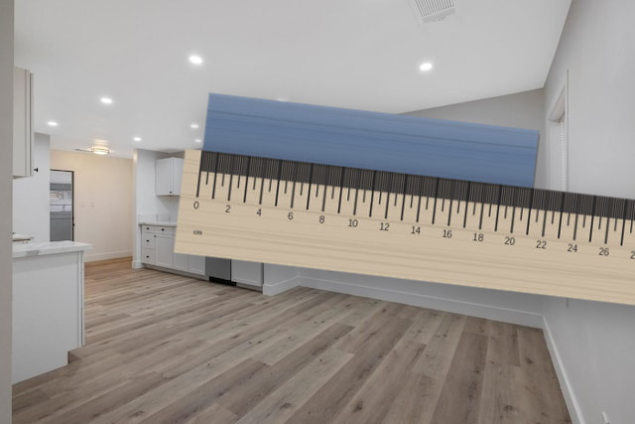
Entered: 21 cm
